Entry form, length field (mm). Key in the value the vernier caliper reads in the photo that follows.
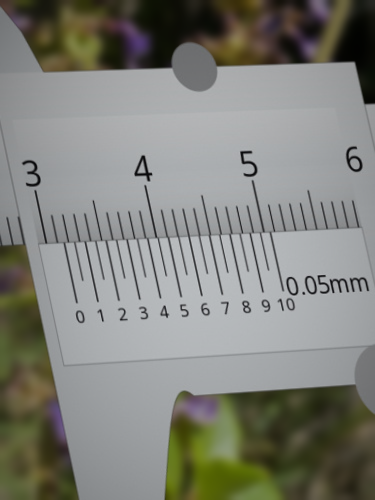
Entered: 31.6 mm
